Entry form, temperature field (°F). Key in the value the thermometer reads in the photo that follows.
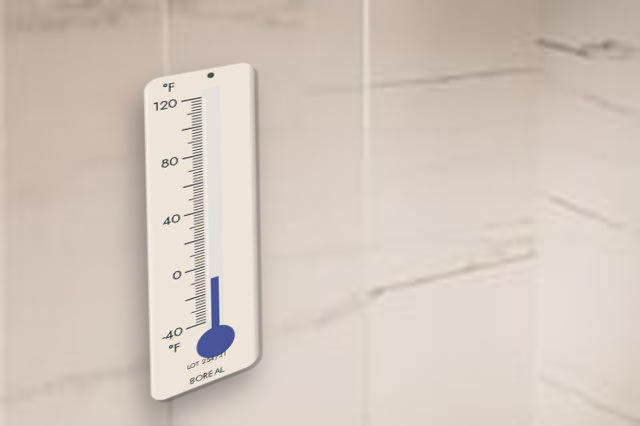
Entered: -10 °F
